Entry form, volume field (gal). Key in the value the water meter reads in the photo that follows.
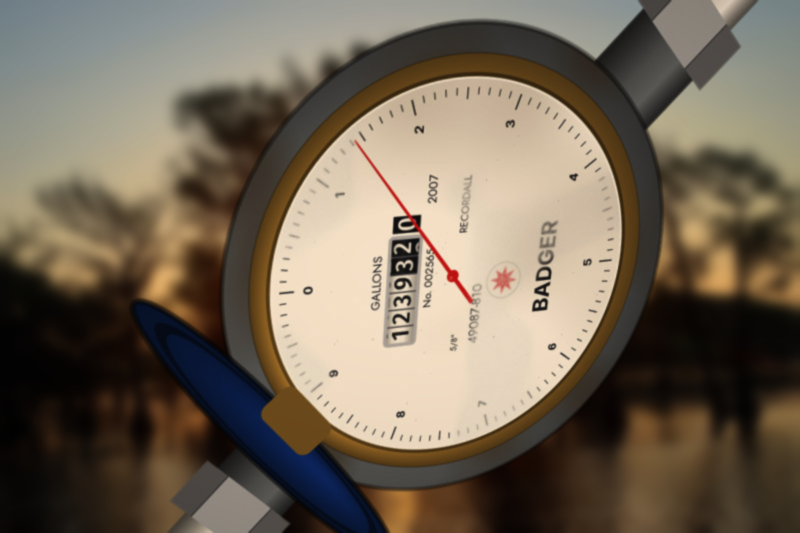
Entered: 1239321.4 gal
